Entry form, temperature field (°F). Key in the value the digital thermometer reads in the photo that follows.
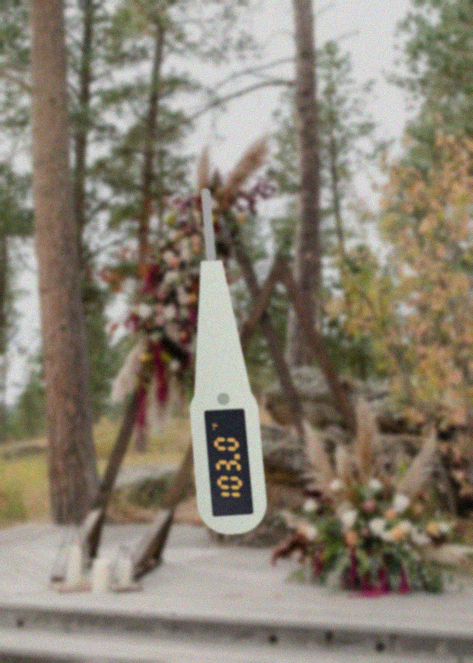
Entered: 103.0 °F
